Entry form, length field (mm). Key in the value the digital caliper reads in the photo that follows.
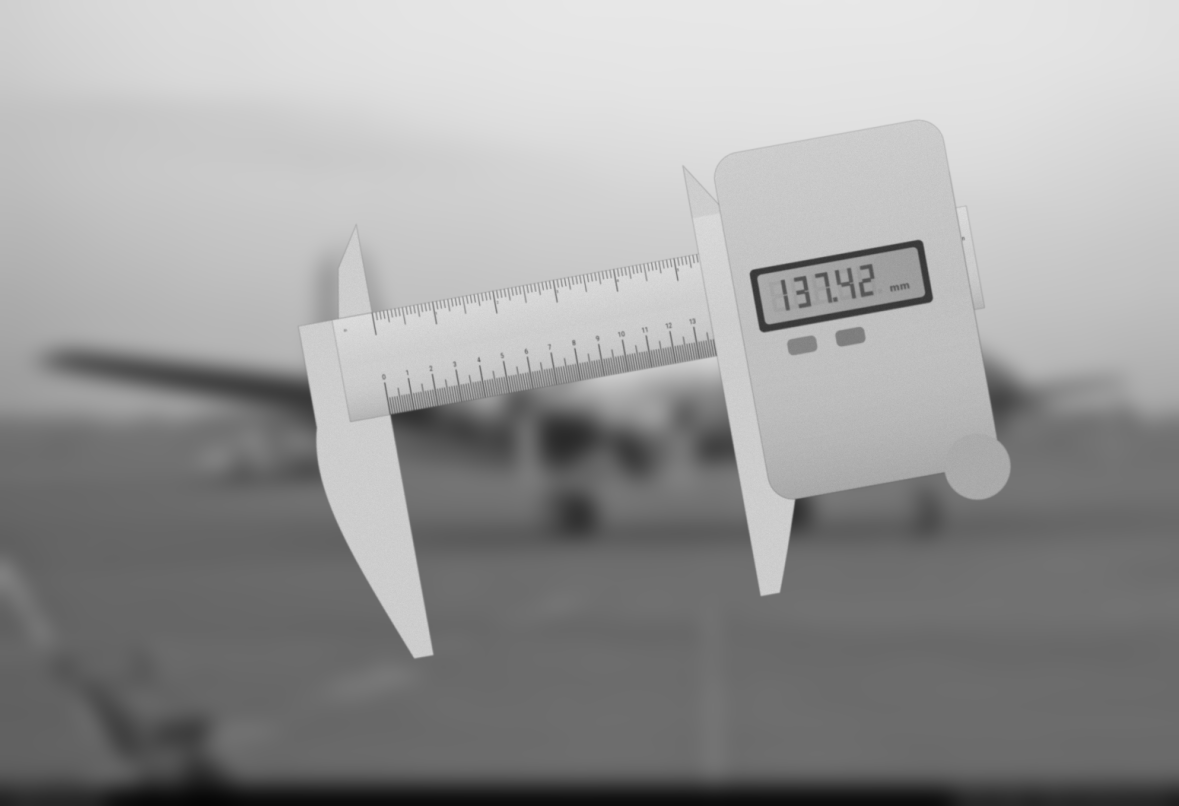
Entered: 137.42 mm
